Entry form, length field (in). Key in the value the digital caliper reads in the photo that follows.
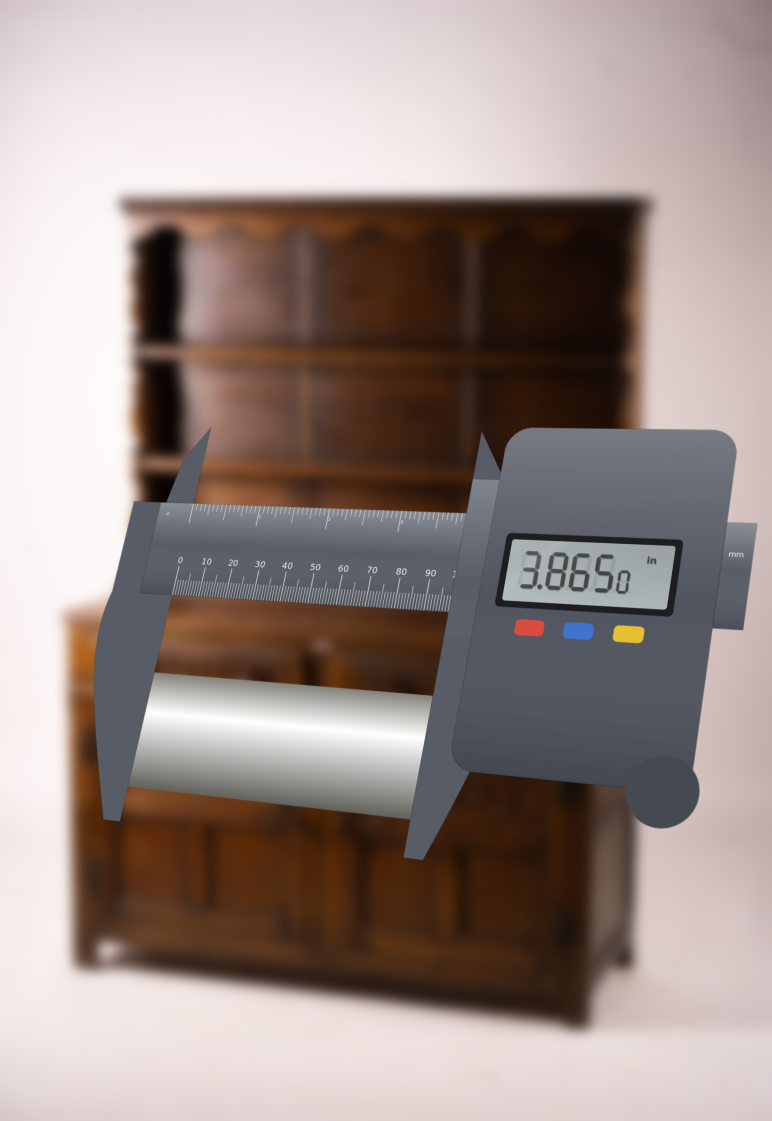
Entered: 3.8650 in
